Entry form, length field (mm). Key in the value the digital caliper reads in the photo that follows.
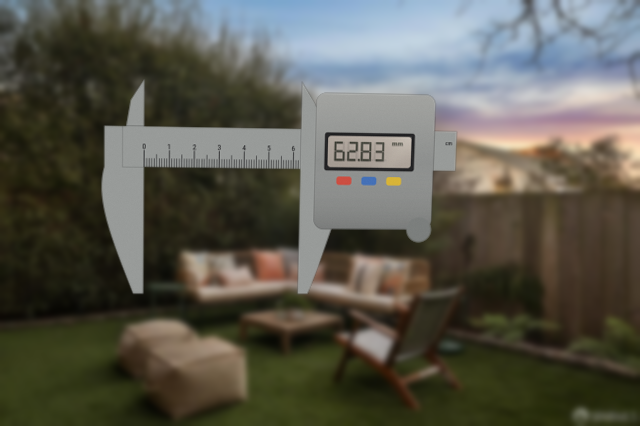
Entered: 62.83 mm
